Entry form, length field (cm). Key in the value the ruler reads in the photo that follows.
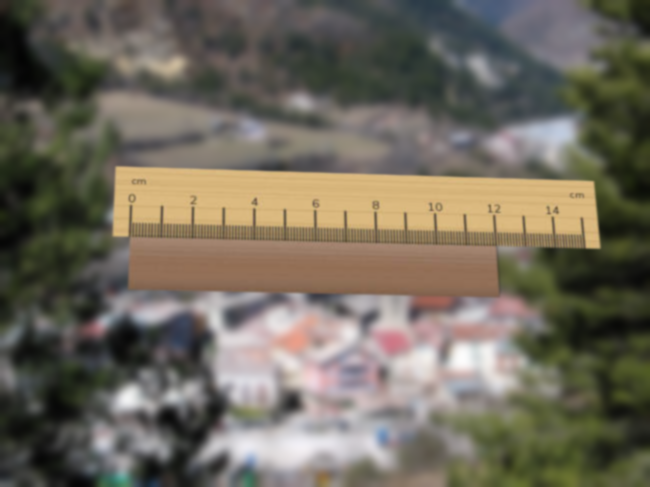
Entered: 12 cm
